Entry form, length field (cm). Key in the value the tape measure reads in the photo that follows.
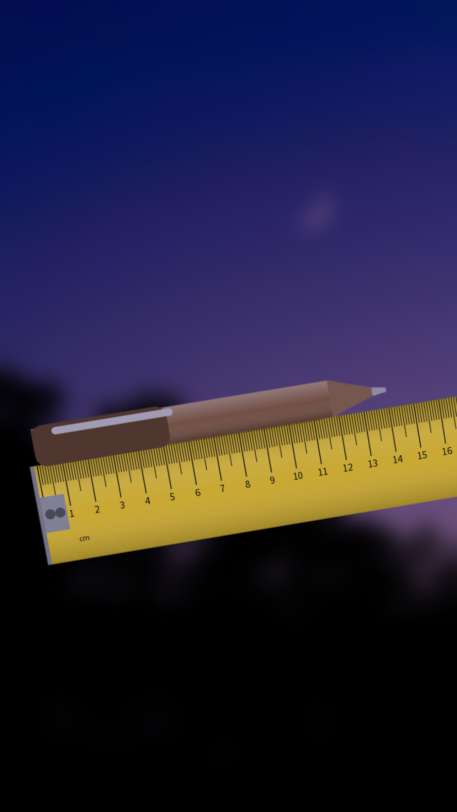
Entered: 14 cm
